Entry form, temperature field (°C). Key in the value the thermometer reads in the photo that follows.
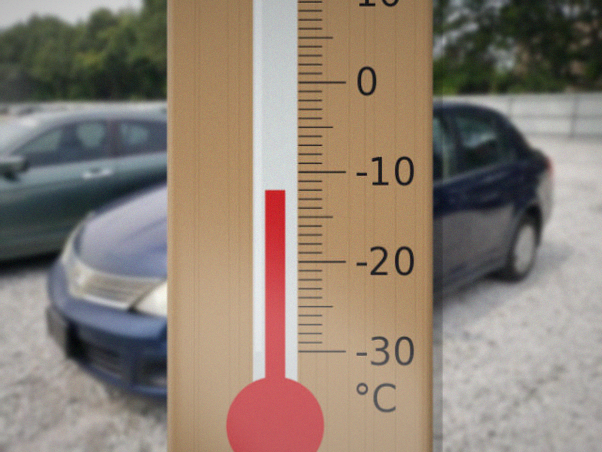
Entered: -12 °C
